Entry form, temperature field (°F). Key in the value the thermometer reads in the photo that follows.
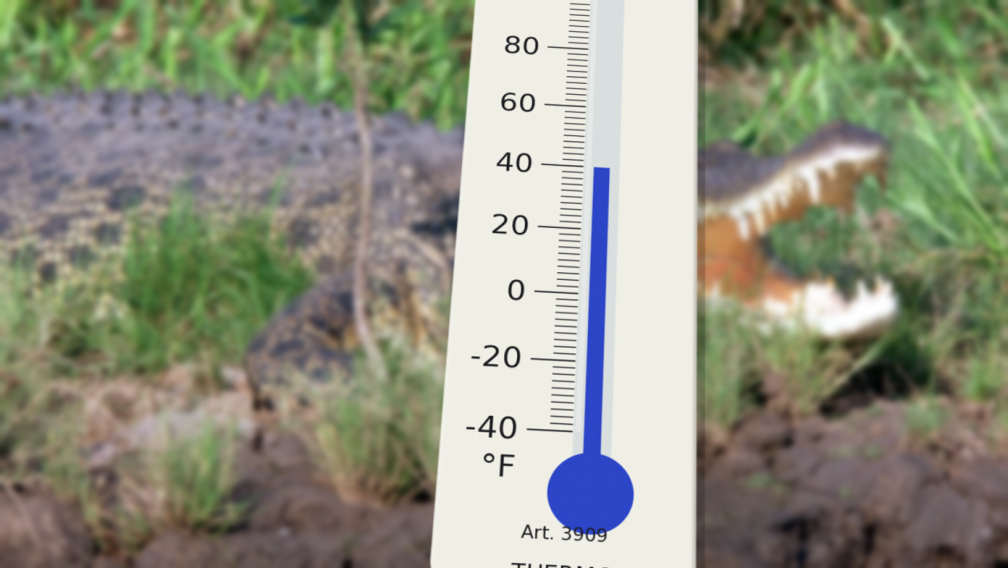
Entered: 40 °F
